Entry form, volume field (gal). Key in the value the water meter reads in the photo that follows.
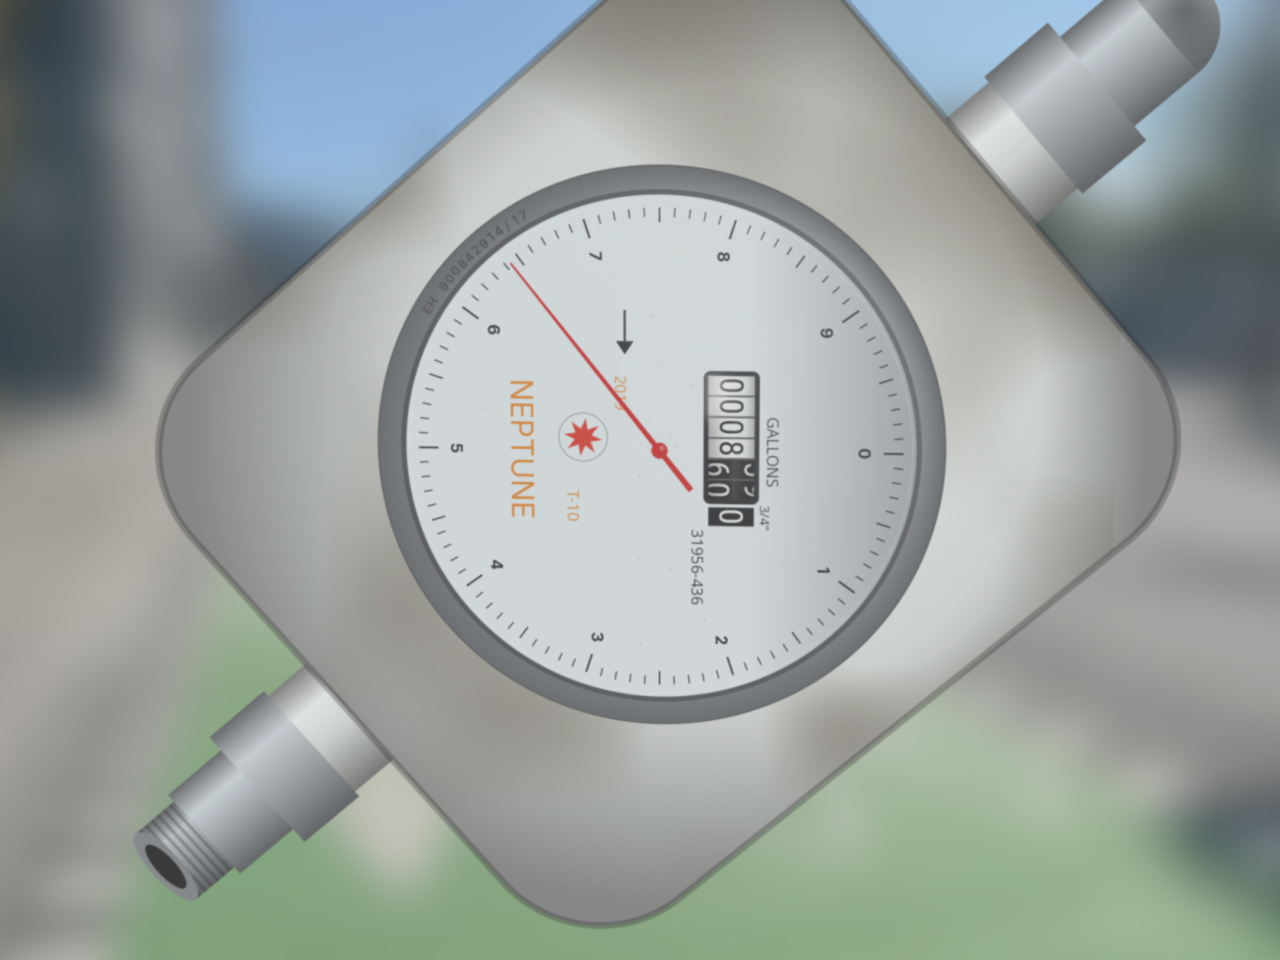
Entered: 8596.4 gal
